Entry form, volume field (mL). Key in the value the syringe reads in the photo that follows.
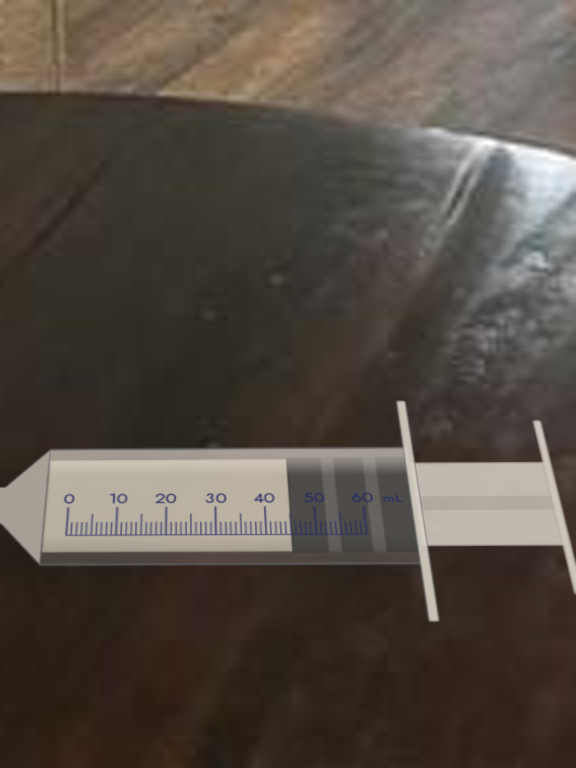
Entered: 45 mL
